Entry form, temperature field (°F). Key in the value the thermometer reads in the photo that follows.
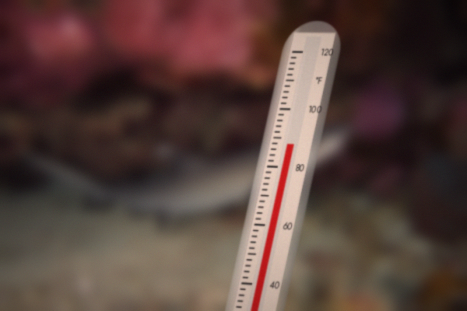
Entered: 88 °F
